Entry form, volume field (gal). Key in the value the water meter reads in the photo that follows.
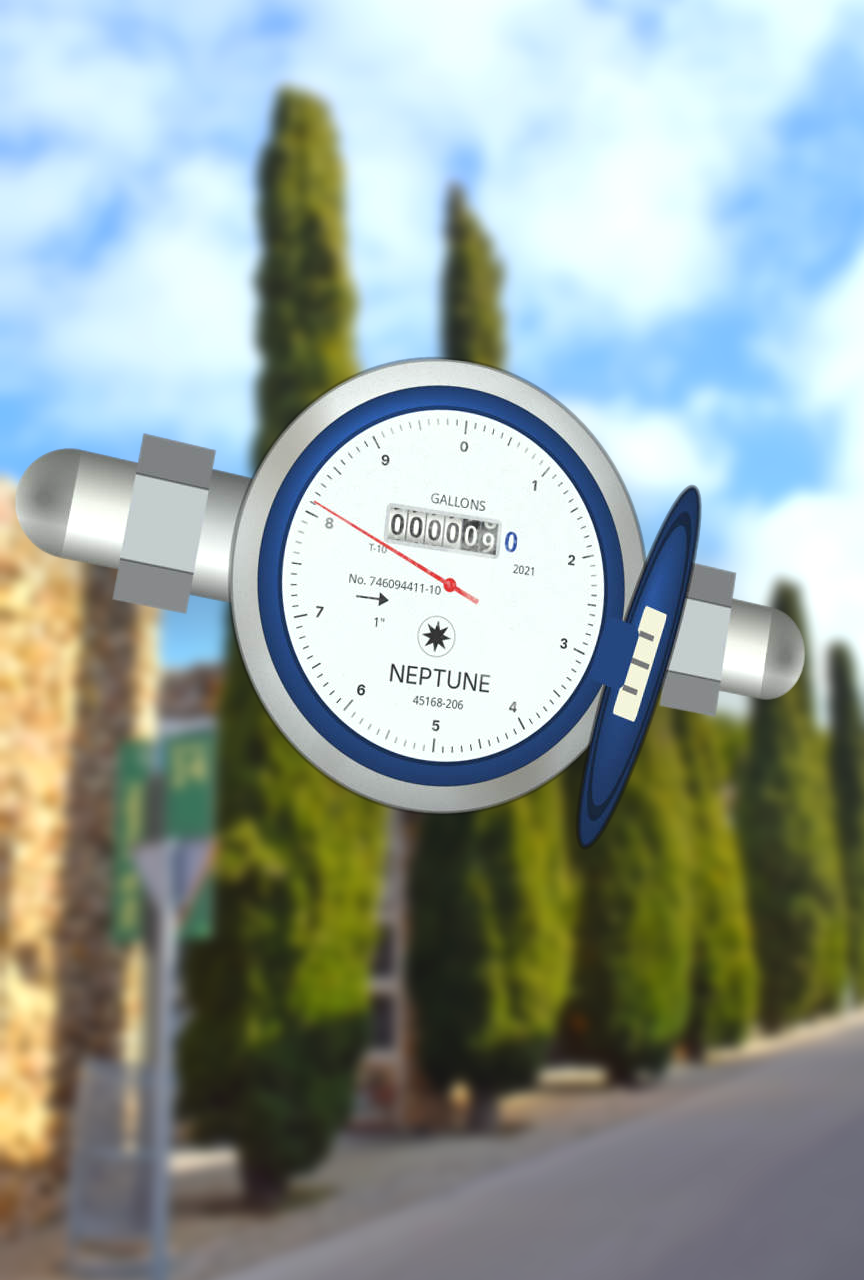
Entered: 88.1 gal
